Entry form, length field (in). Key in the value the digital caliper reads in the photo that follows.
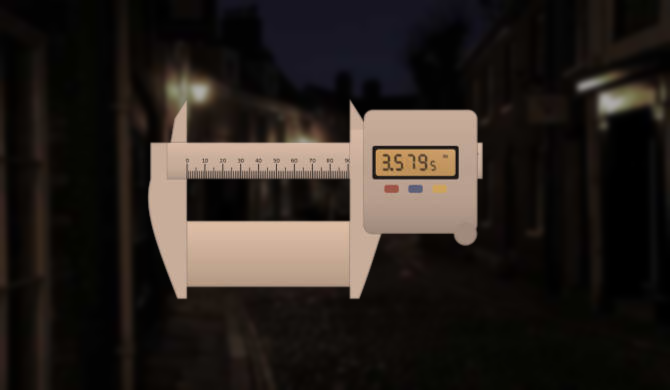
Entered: 3.5795 in
